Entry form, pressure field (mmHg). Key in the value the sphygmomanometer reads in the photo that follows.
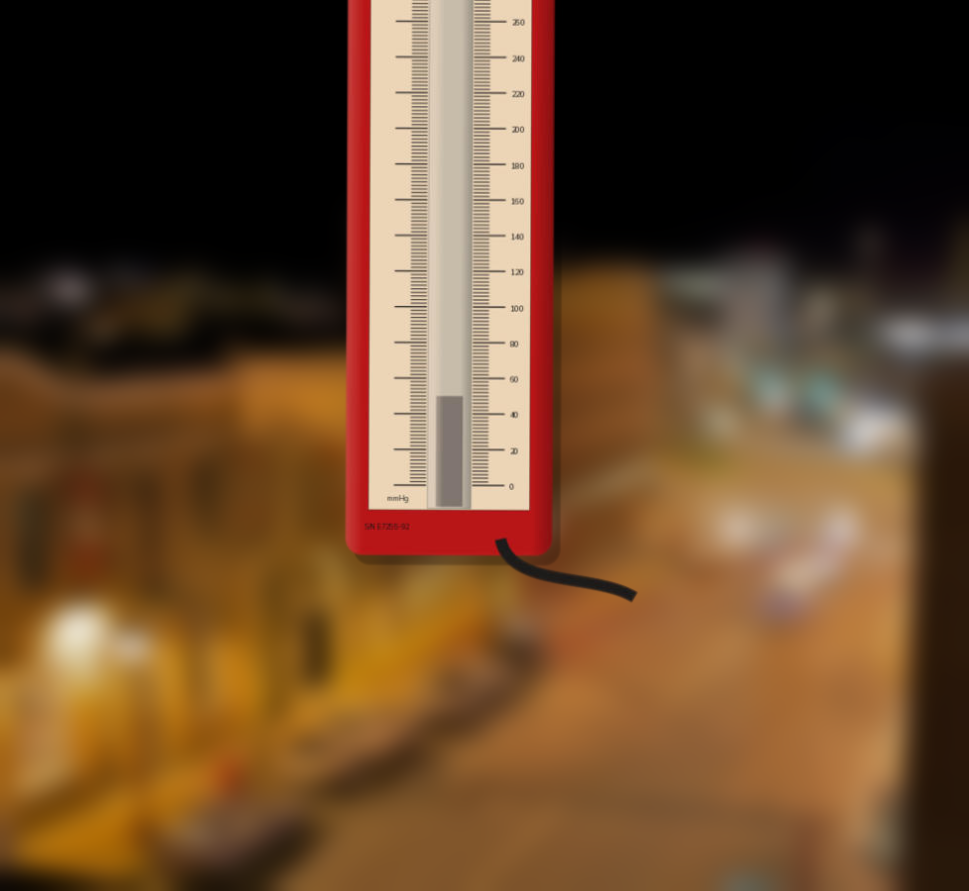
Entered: 50 mmHg
